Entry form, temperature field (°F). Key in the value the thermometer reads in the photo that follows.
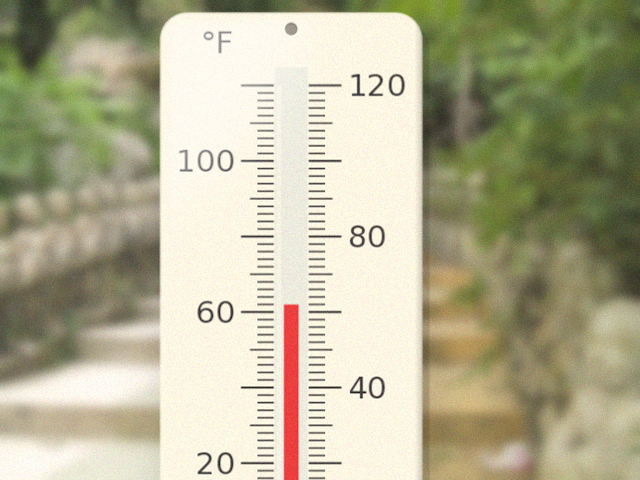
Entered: 62 °F
